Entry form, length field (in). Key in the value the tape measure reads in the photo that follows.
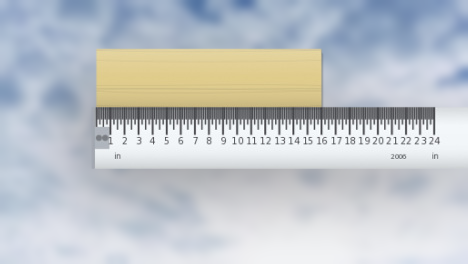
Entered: 16 in
